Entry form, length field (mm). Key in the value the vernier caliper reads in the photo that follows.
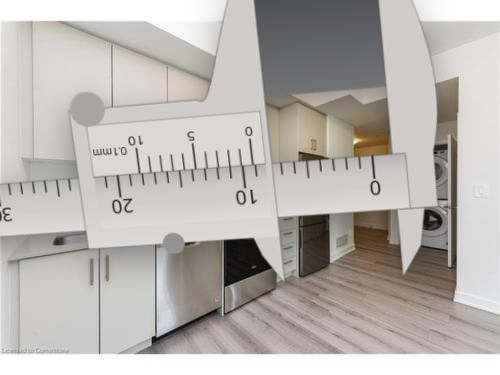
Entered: 9.2 mm
